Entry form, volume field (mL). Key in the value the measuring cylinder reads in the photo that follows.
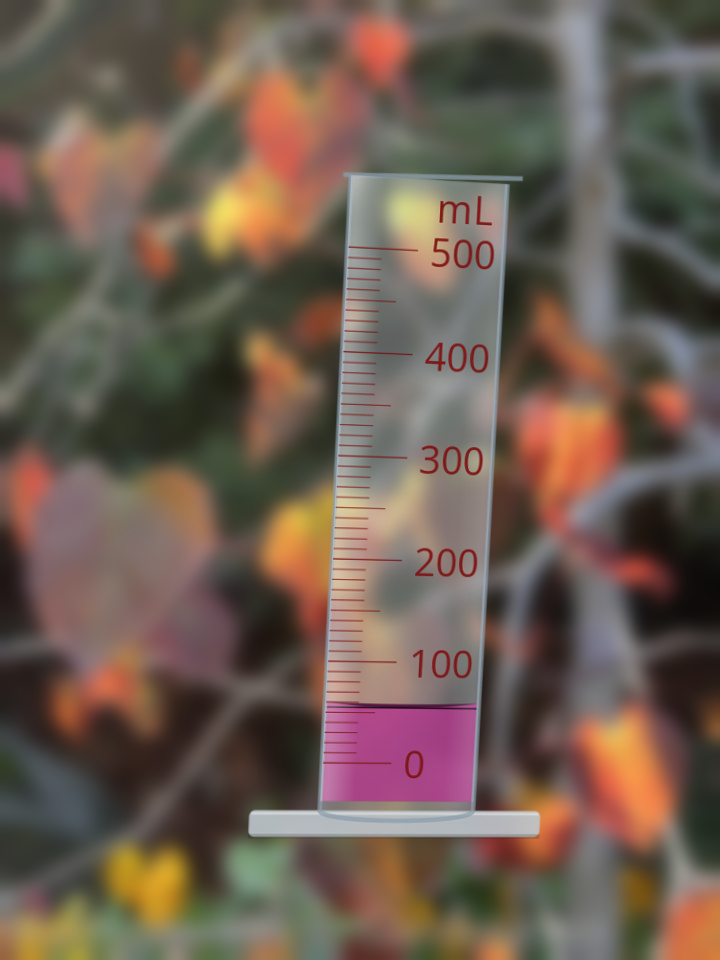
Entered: 55 mL
